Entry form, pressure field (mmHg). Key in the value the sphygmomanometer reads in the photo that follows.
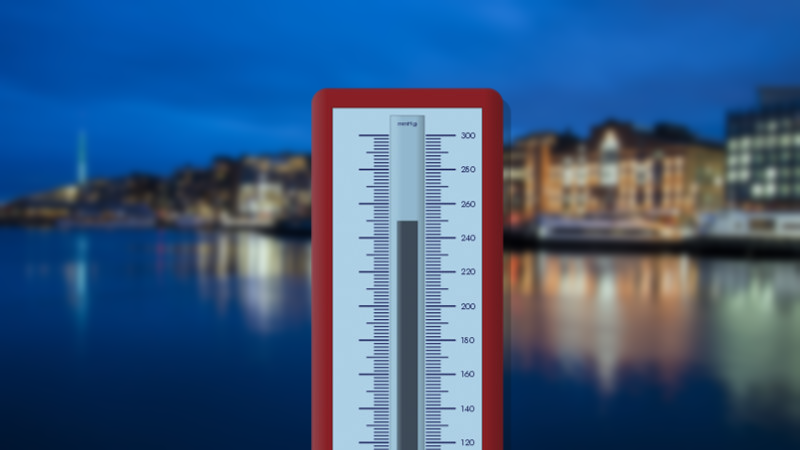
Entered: 250 mmHg
